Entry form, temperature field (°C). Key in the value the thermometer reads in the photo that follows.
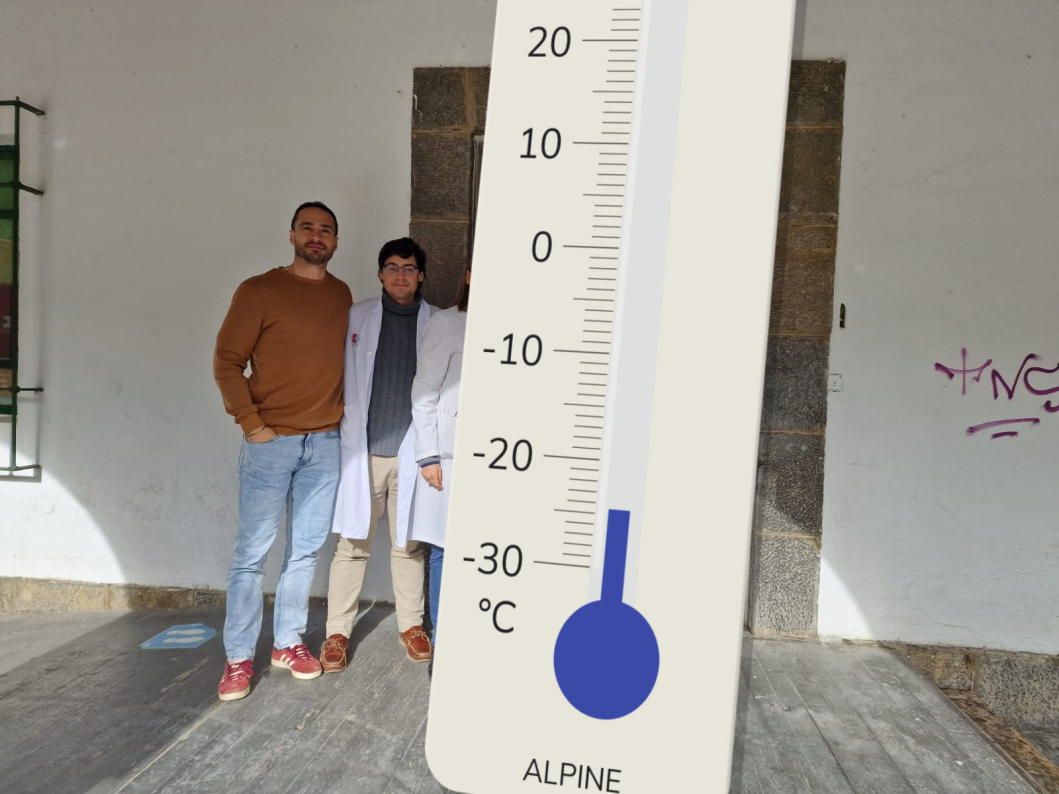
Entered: -24.5 °C
